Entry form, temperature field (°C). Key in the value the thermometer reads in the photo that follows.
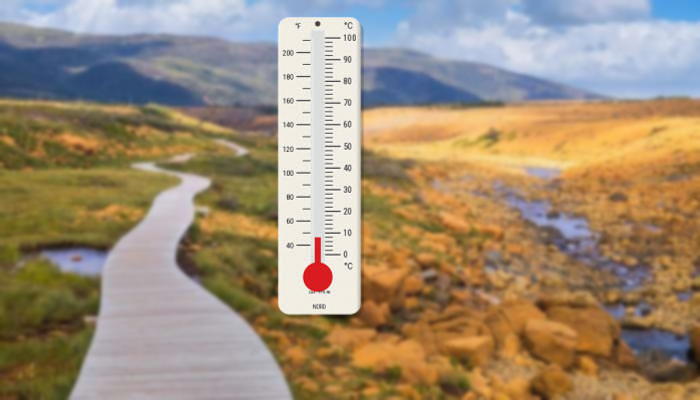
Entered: 8 °C
